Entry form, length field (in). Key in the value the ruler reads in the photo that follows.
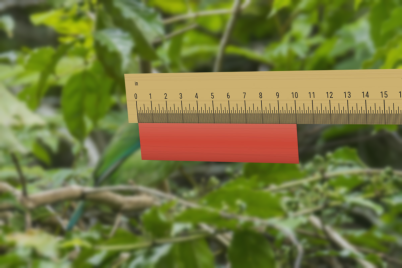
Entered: 10 in
